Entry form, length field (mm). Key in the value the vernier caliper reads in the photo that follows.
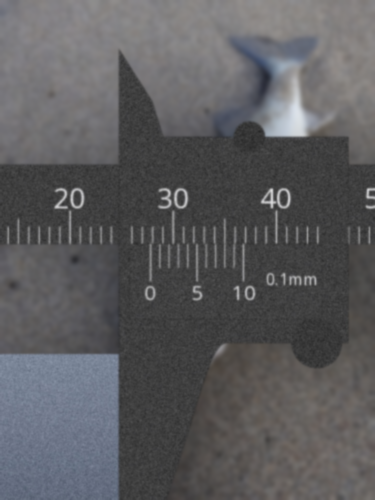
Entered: 27.8 mm
